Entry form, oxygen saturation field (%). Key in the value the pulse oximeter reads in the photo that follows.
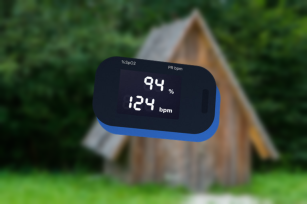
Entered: 94 %
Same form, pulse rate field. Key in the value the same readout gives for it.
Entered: 124 bpm
